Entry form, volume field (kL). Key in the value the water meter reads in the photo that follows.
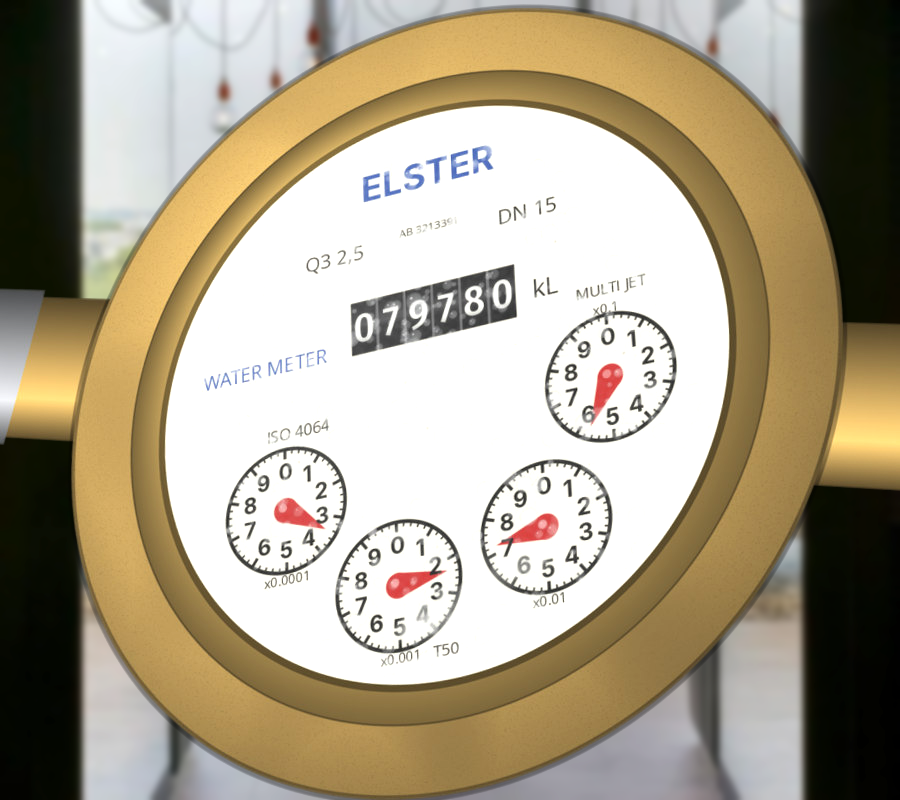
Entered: 79780.5723 kL
